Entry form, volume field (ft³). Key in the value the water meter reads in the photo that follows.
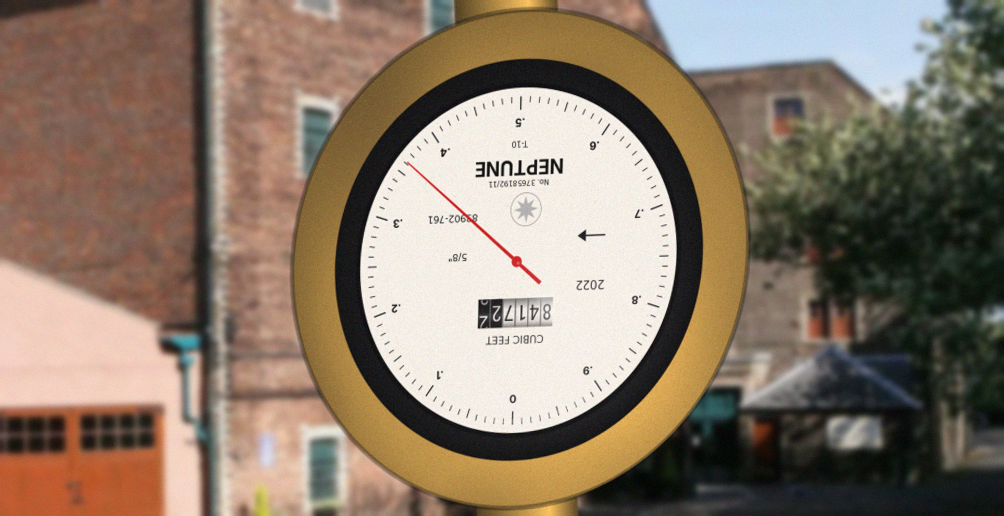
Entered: 841722.36 ft³
